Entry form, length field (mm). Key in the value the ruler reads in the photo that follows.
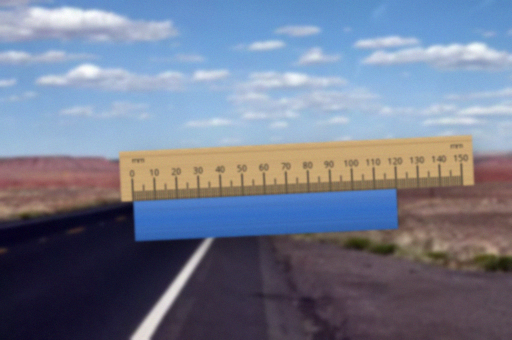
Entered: 120 mm
